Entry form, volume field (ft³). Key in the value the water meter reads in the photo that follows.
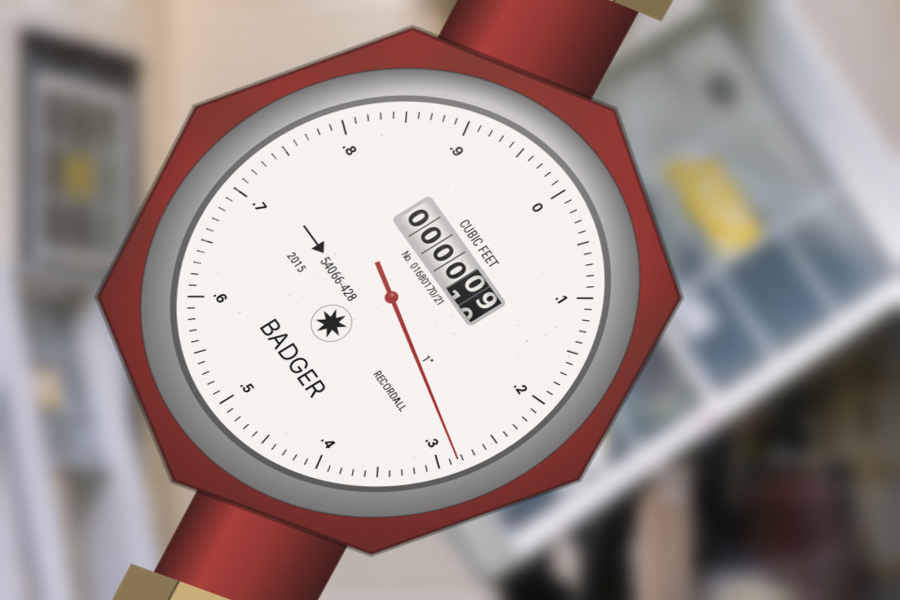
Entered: 9.28 ft³
